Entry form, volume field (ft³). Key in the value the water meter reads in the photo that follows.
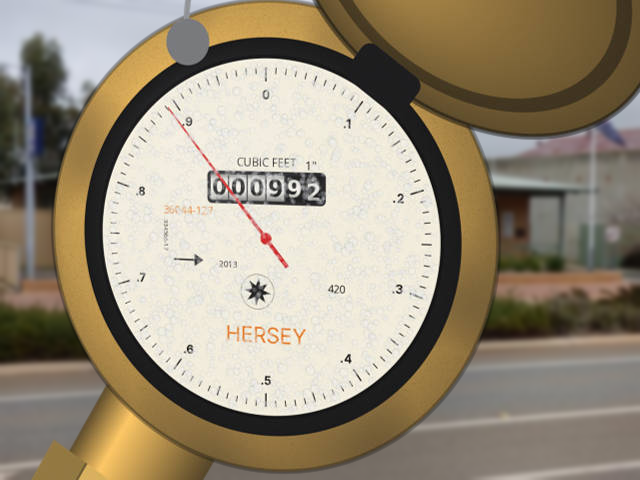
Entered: 991.89 ft³
